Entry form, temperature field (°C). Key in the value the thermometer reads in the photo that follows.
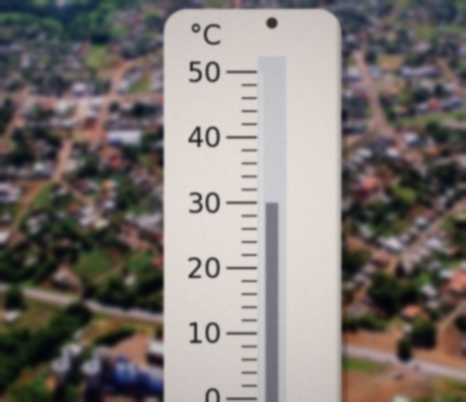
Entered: 30 °C
